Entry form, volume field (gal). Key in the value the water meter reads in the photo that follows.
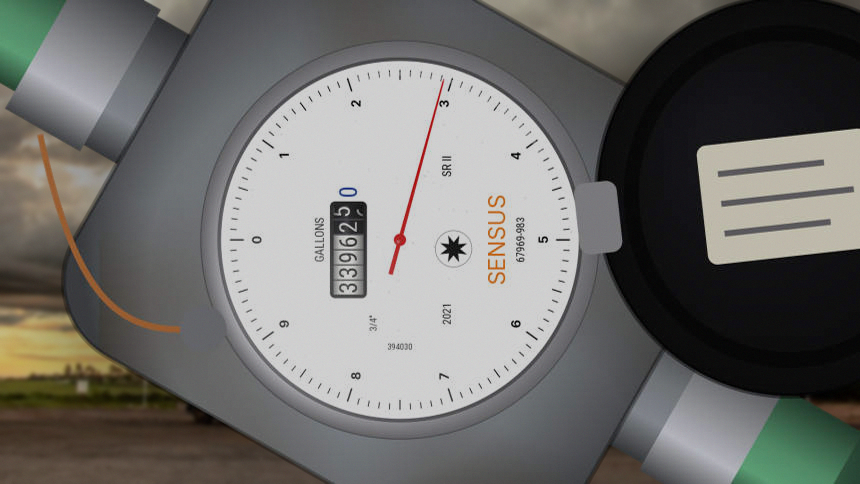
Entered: 3396252.9 gal
